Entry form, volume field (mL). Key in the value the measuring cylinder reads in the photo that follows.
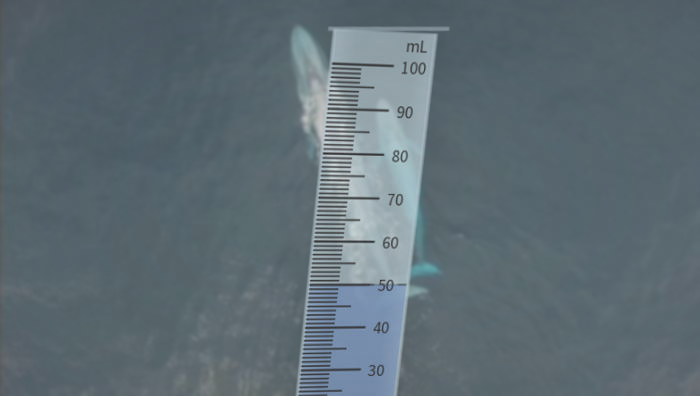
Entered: 50 mL
